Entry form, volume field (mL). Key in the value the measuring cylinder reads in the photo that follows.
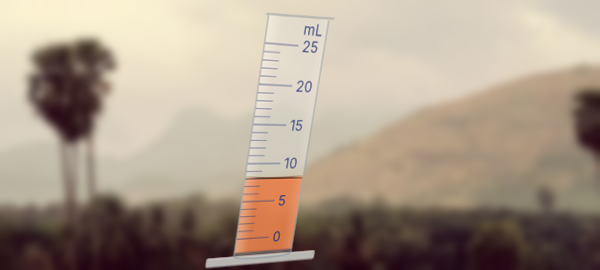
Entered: 8 mL
